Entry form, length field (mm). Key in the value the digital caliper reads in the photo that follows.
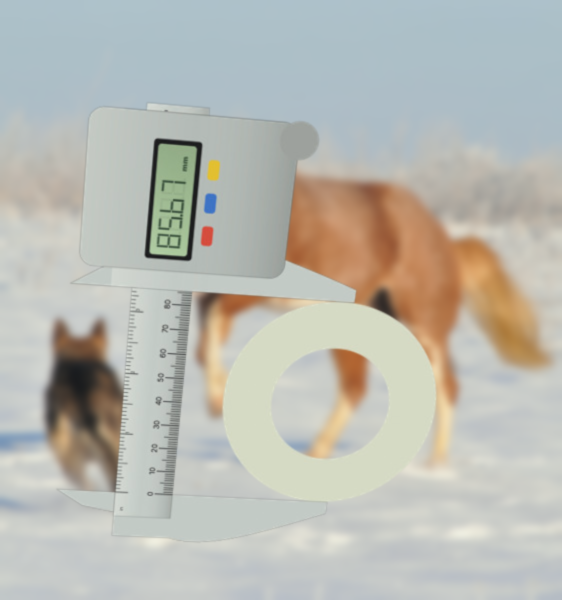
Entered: 85.67 mm
